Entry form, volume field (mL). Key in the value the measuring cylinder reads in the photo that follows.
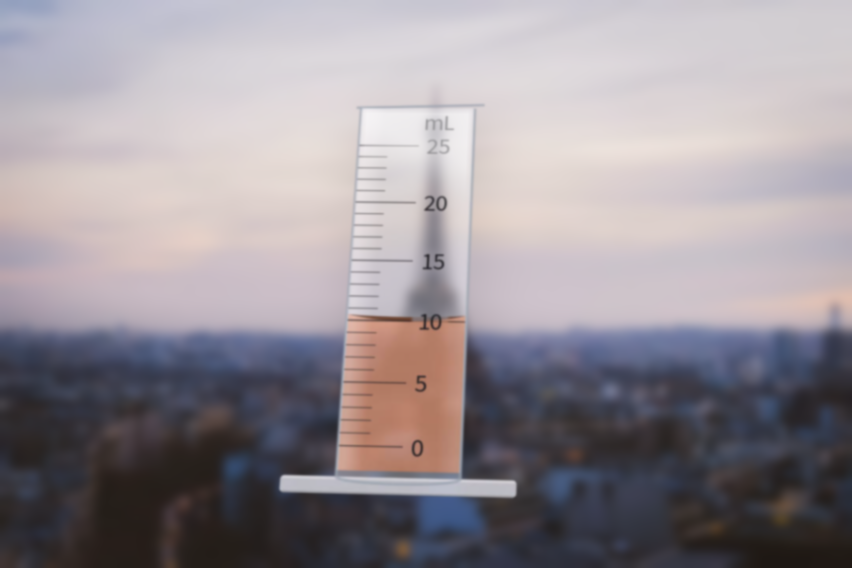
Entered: 10 mL
